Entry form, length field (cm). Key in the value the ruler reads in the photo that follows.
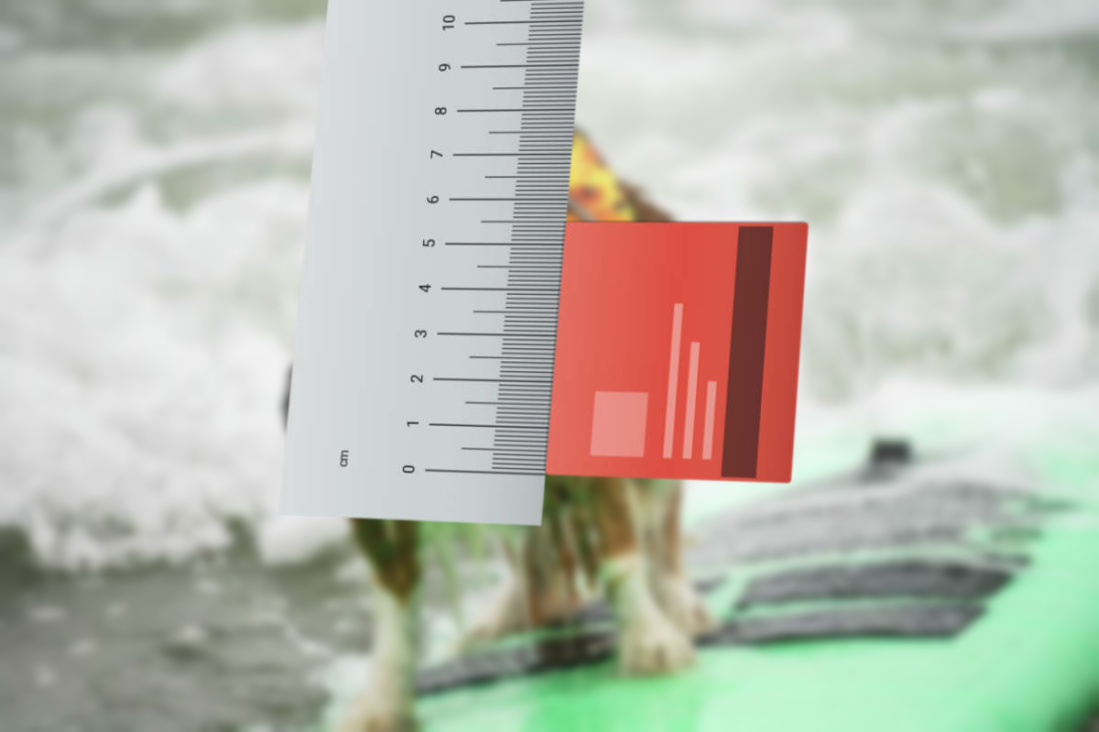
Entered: 5.5 cm
